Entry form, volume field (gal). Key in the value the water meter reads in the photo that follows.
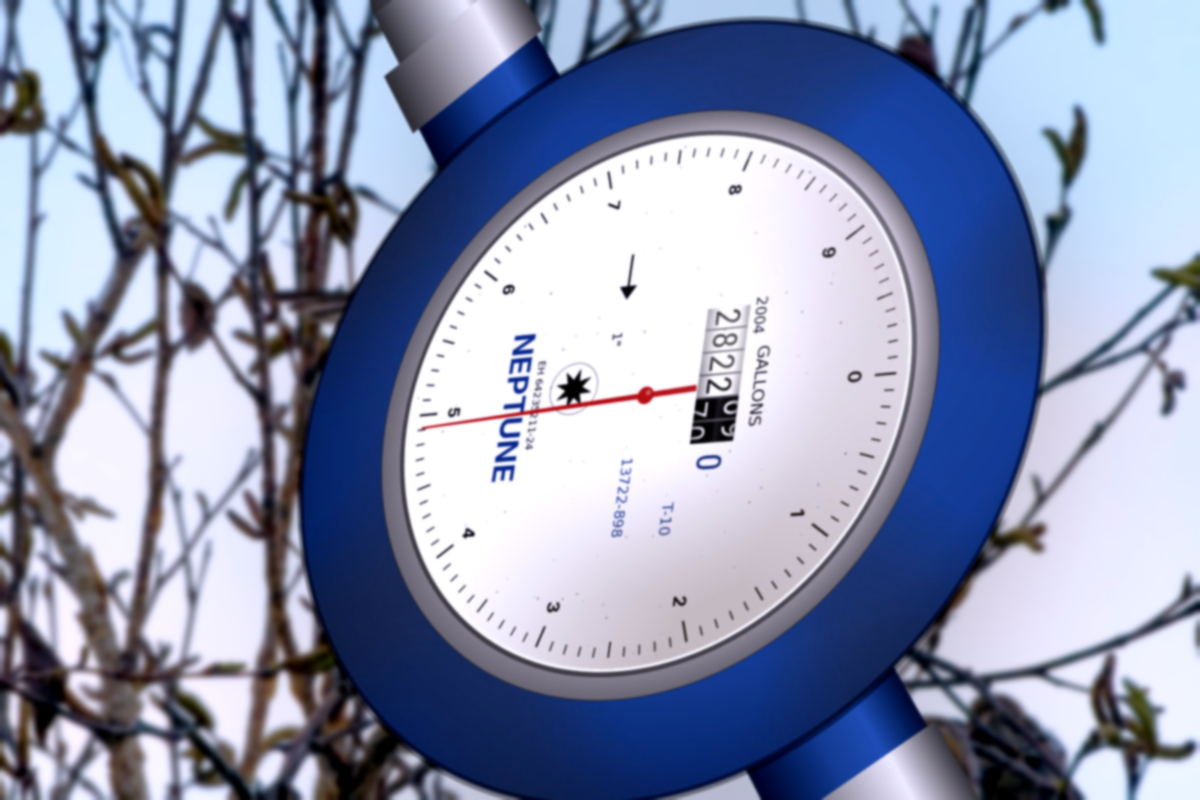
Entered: 2822694.9 gal
